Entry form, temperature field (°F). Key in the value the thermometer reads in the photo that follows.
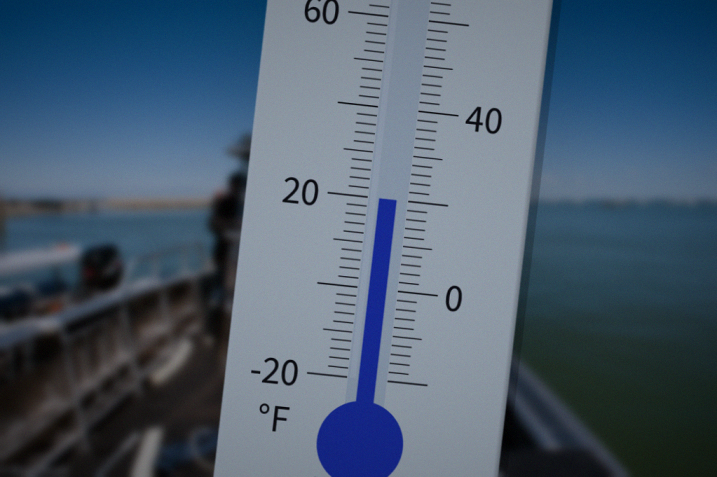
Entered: 20 °F
